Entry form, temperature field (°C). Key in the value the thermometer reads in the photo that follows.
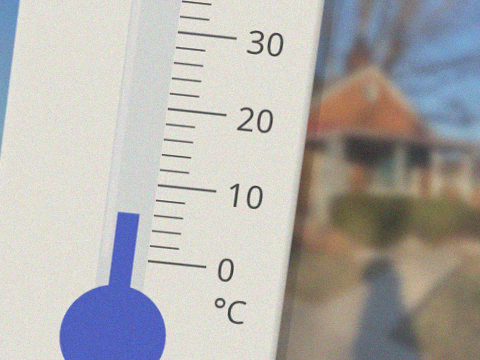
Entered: 6 °C
